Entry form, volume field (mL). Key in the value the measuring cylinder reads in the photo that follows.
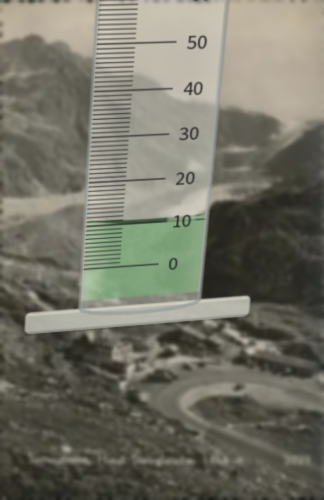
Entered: 10 mL
